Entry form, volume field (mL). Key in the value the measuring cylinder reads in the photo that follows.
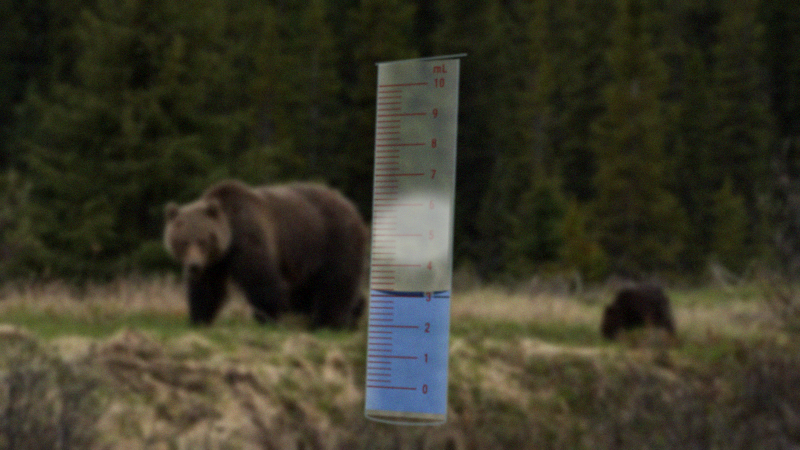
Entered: 3 mL
